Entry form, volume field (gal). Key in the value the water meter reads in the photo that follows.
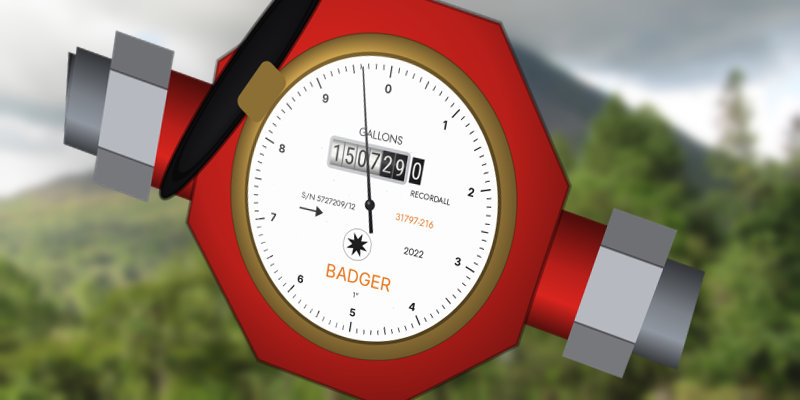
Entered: 1507289.6 gal
